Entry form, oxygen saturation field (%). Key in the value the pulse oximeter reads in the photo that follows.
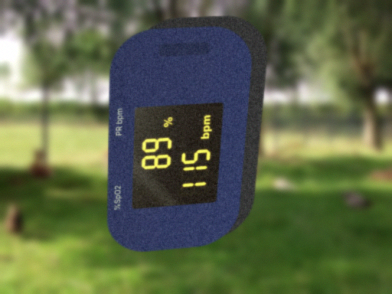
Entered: 89 %
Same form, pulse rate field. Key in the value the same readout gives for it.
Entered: 115 bpm
